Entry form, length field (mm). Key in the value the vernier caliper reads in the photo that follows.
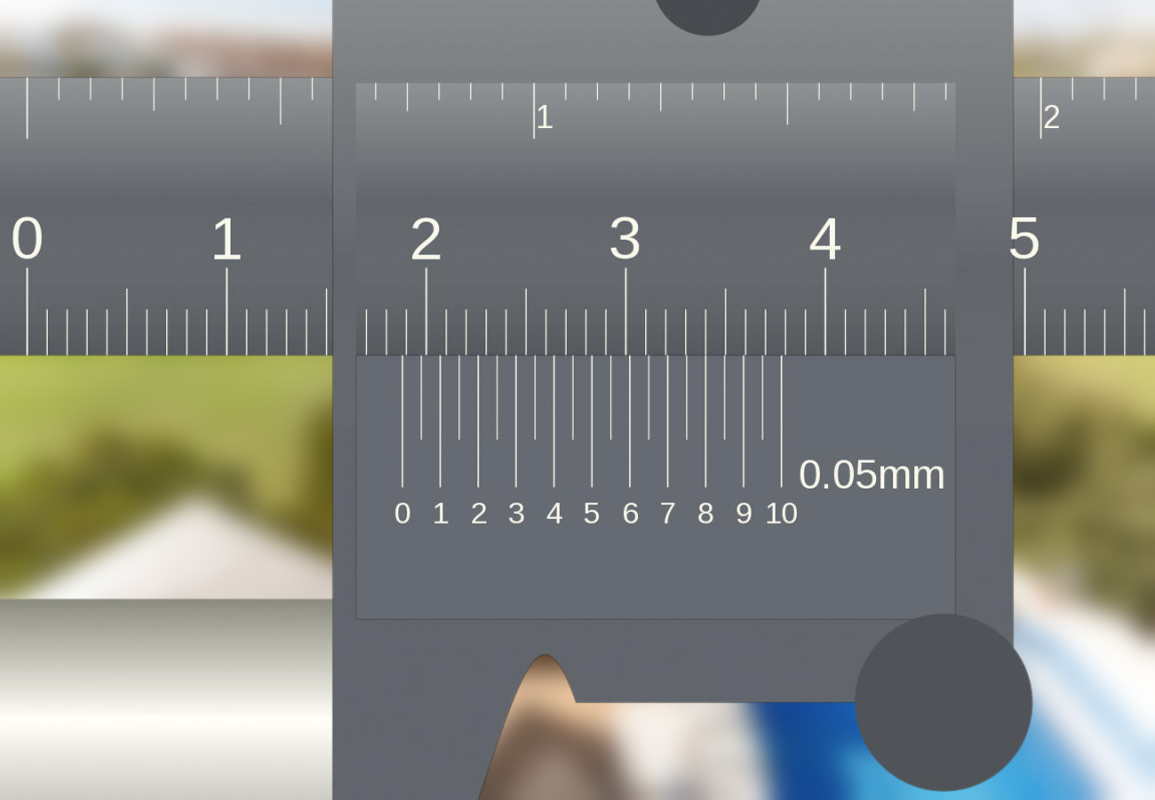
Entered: 18.8 mm
